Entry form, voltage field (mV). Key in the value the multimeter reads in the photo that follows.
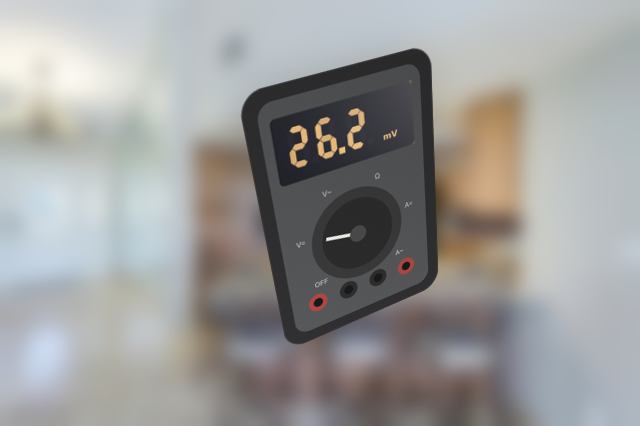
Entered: 26.2 mV
